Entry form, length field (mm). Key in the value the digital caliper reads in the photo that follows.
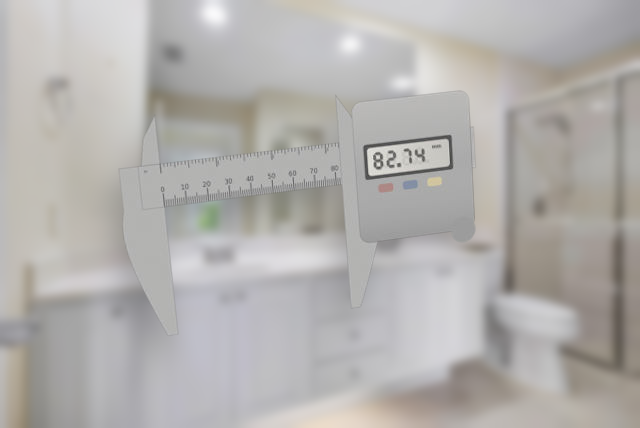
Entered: 82.74 mm
